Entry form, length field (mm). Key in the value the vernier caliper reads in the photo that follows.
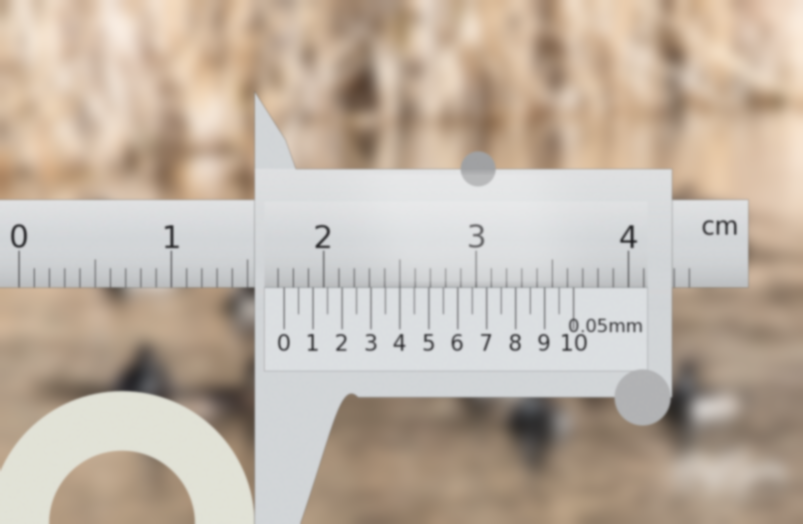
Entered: 17.4 mm
